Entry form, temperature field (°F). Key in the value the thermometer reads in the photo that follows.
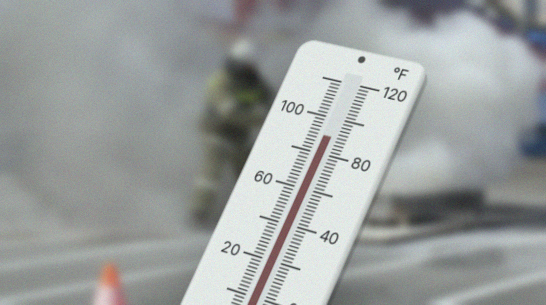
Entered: 90 °F
